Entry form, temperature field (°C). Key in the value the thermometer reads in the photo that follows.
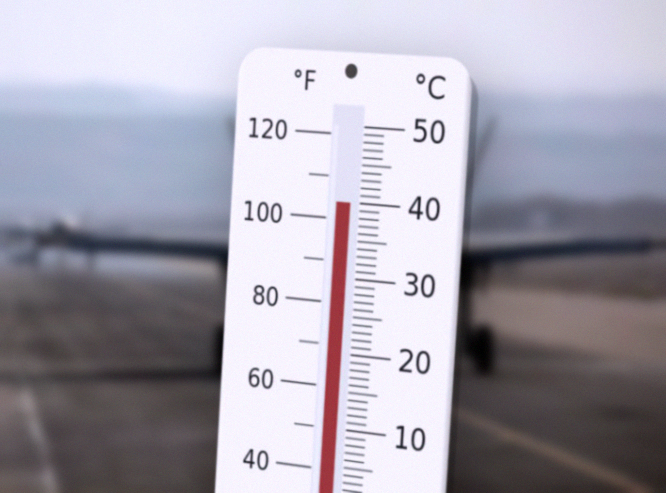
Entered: 40 °C
